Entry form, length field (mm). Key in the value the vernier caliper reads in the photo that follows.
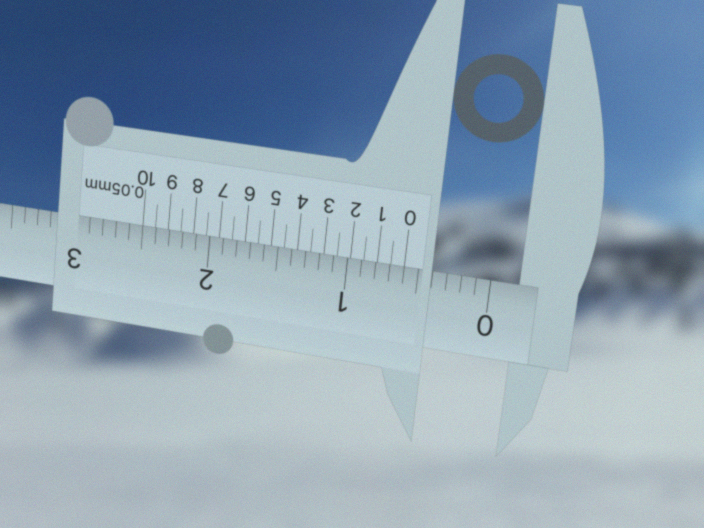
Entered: 6.0 mm
